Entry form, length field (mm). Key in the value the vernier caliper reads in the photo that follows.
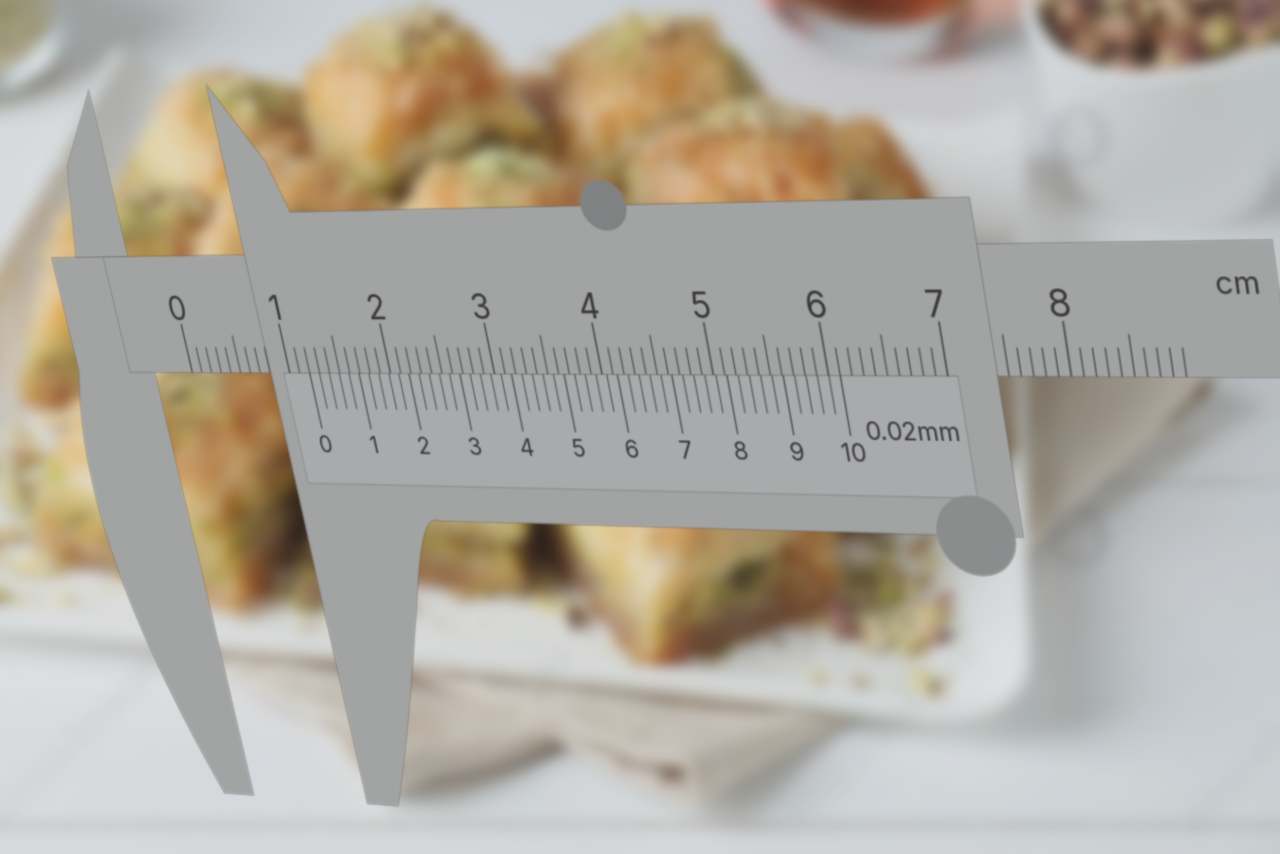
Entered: 12.0 mm
